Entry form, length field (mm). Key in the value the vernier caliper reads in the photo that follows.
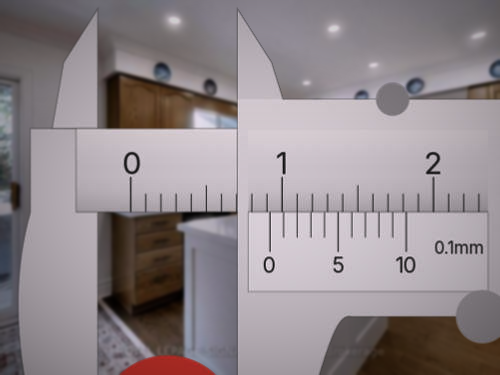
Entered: 9.2 mm
